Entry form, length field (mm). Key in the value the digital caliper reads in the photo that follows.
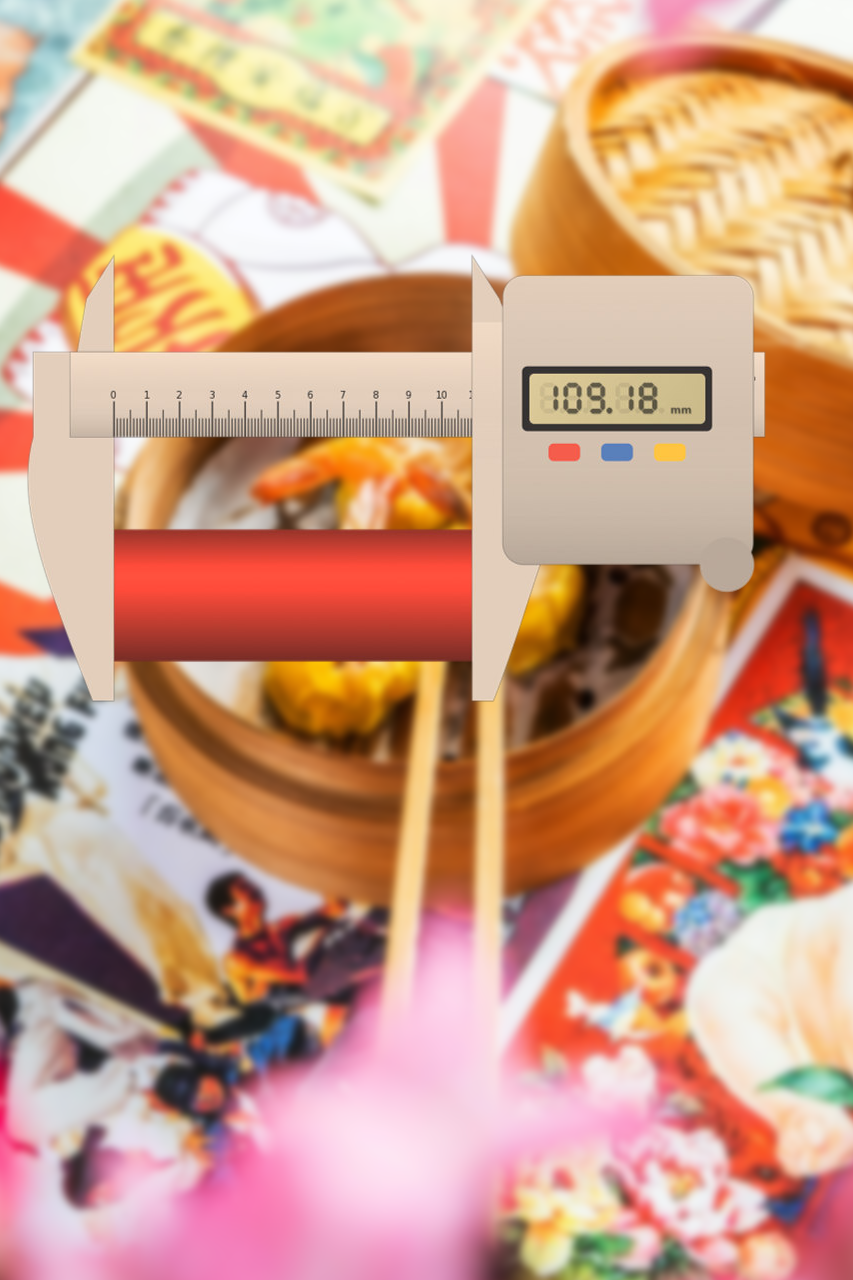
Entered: 109.18 mm
